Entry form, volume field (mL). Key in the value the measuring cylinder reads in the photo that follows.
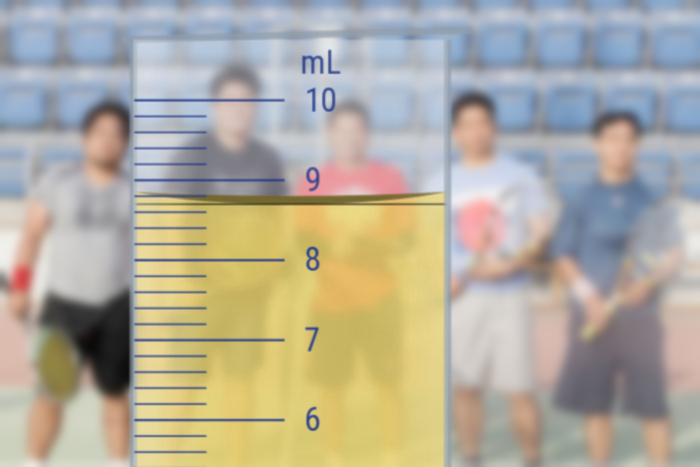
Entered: 8.7 mL
